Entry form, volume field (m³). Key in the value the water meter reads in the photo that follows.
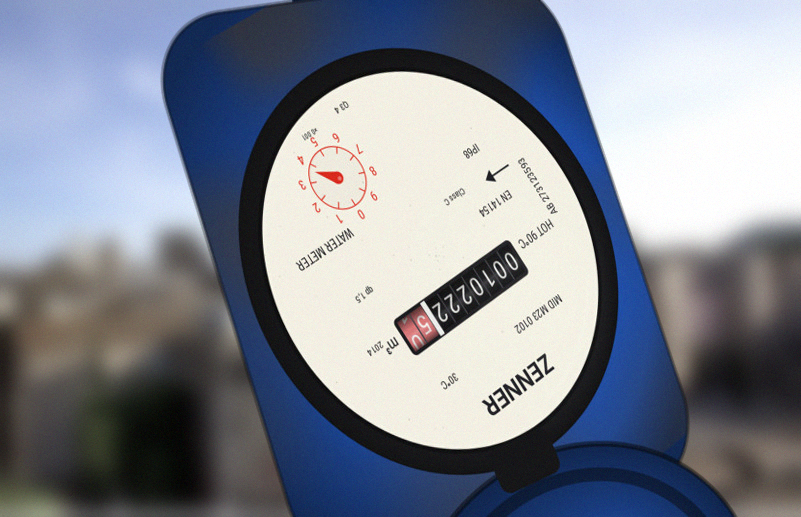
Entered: 10222.503 m³
